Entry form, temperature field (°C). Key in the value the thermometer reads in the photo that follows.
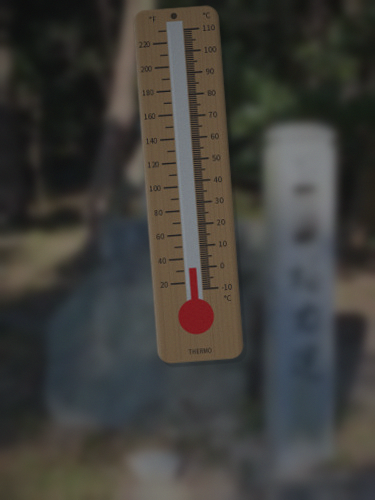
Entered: 0 °C
